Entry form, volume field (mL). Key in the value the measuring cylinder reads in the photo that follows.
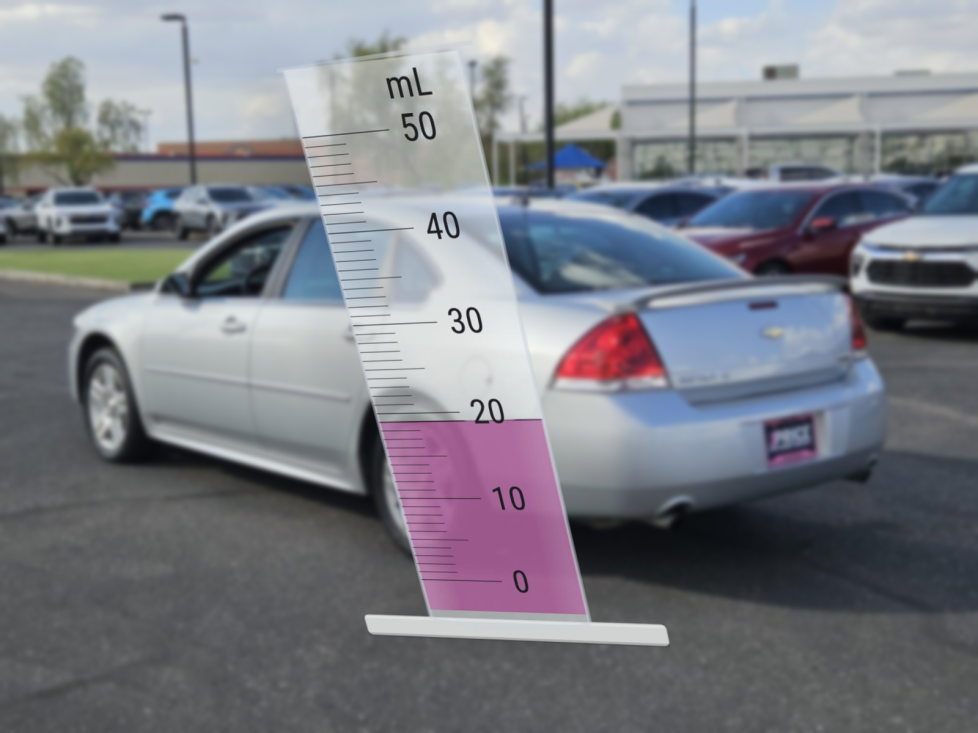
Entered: 19 mL
